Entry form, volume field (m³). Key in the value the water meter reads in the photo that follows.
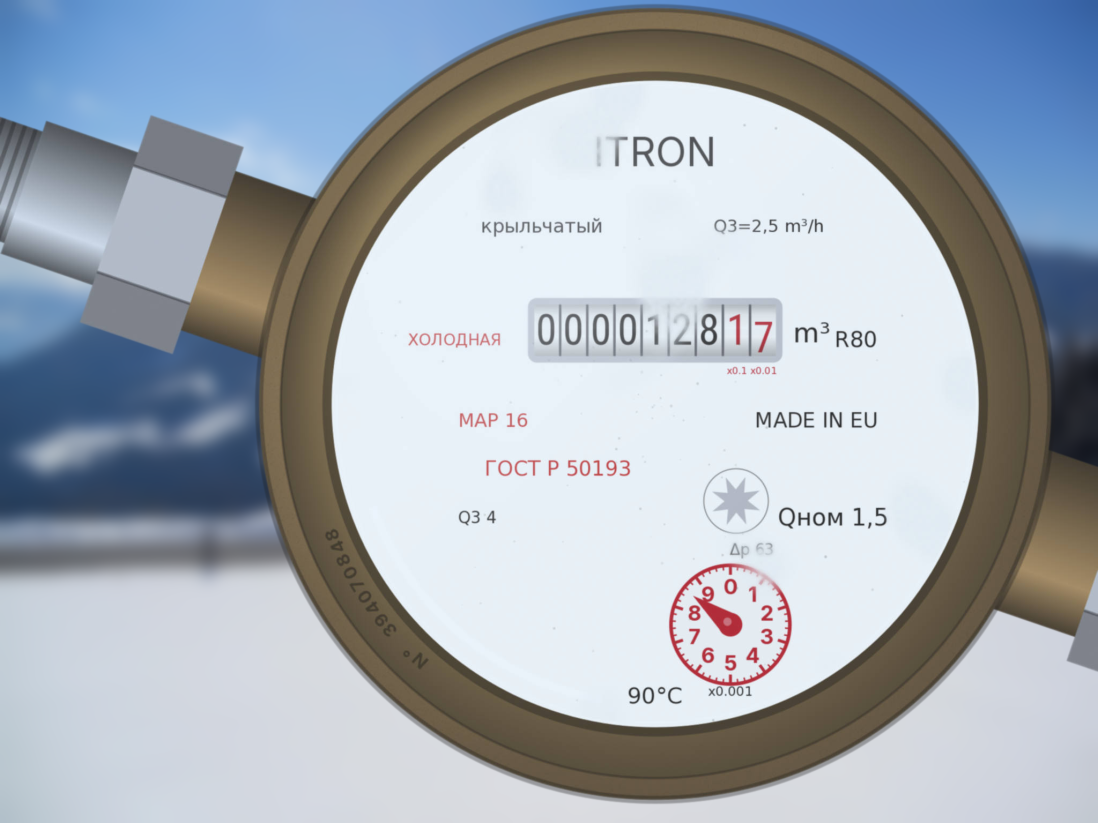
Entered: 128.168 m³
